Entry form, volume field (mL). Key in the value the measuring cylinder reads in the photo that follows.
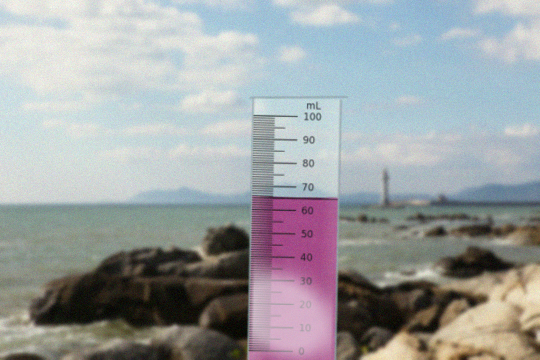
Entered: 65 mL
